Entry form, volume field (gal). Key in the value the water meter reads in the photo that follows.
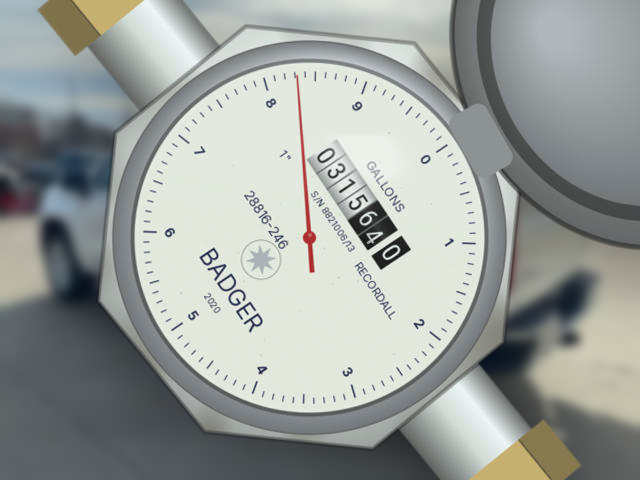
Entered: 315638.3 gal
